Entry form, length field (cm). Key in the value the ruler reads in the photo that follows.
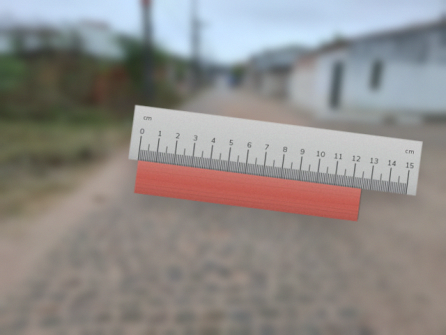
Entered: 12.5 cm
